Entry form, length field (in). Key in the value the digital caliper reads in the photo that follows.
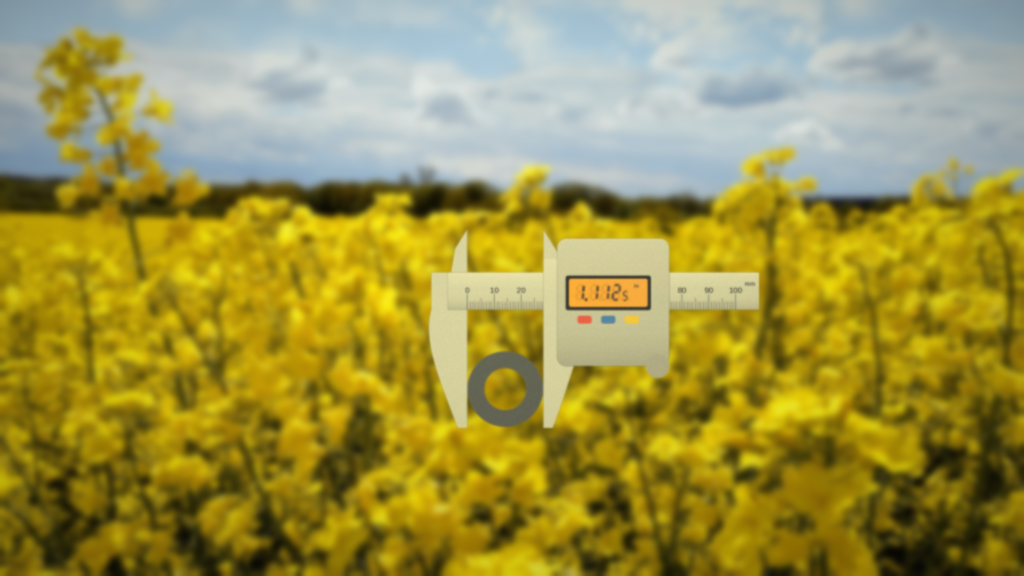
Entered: 1.1125 in
